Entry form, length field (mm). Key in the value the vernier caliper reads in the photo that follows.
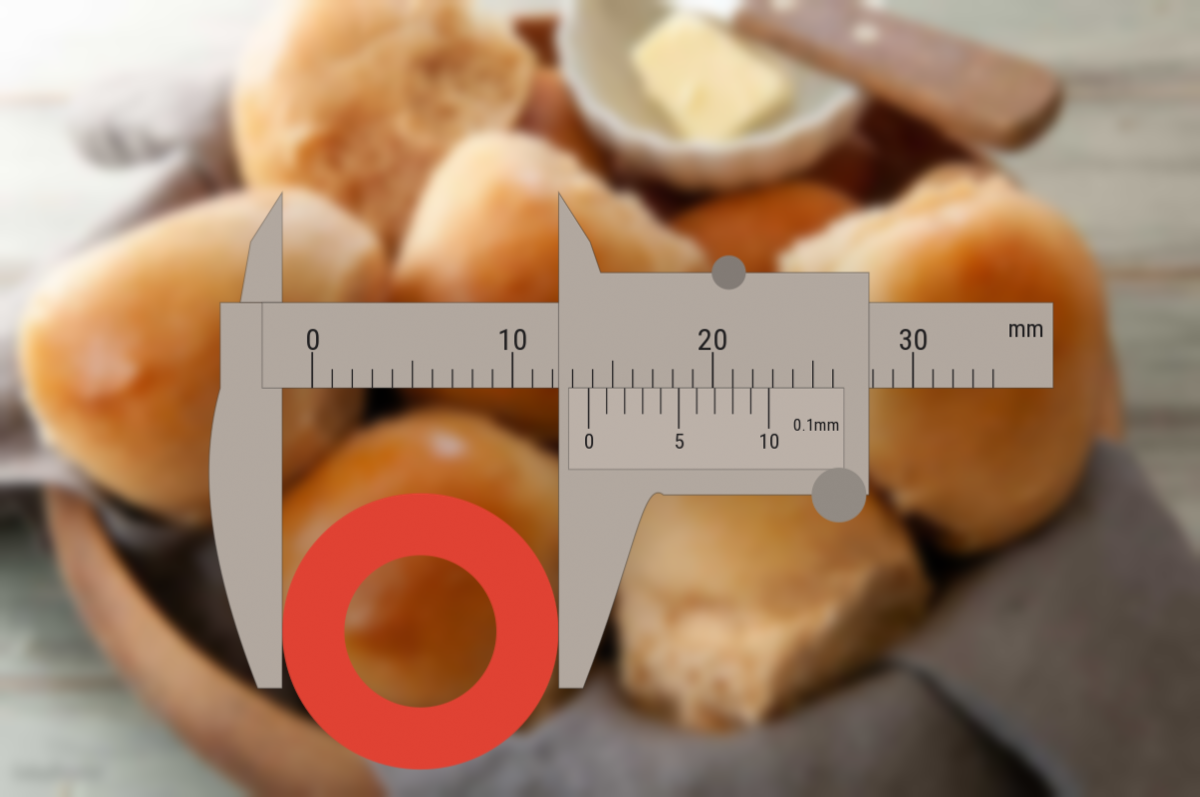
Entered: 13.8 mm
